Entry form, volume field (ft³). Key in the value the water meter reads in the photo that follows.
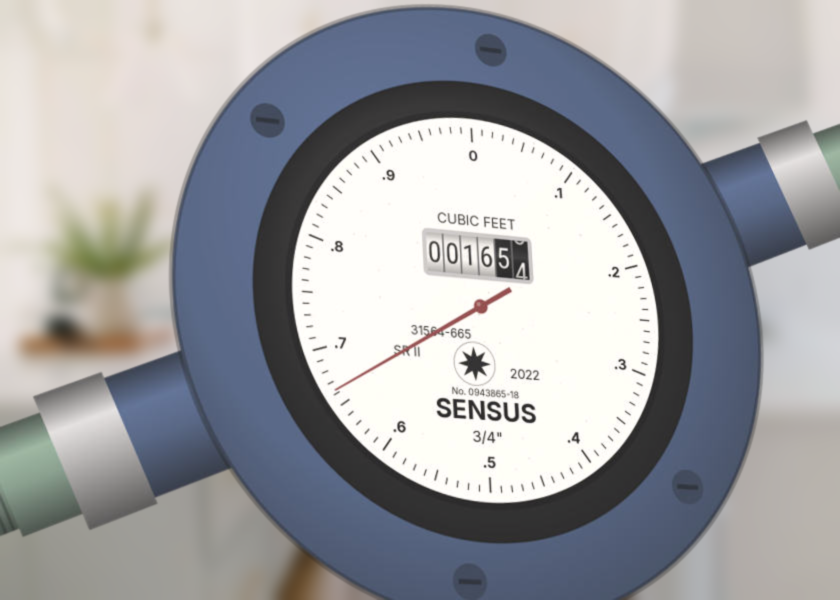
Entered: 1653.66 ft³
